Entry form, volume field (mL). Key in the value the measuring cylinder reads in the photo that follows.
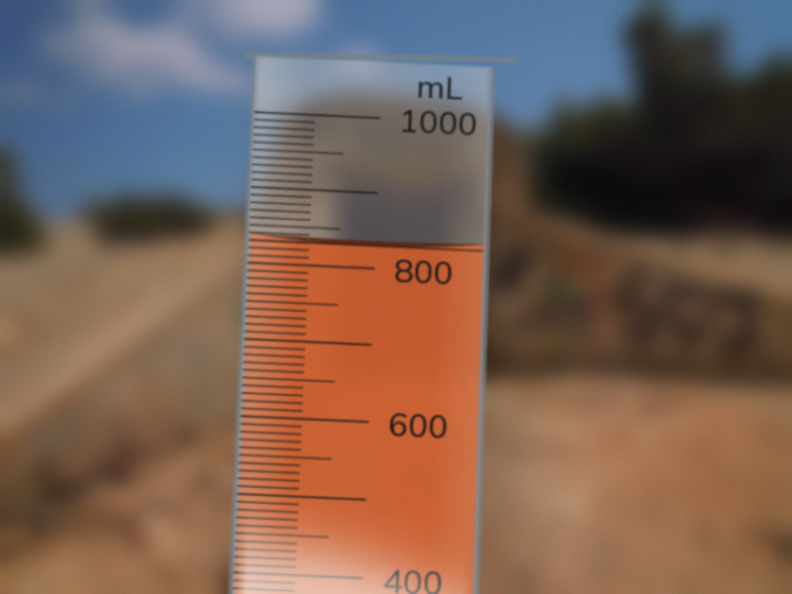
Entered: 830 mL
